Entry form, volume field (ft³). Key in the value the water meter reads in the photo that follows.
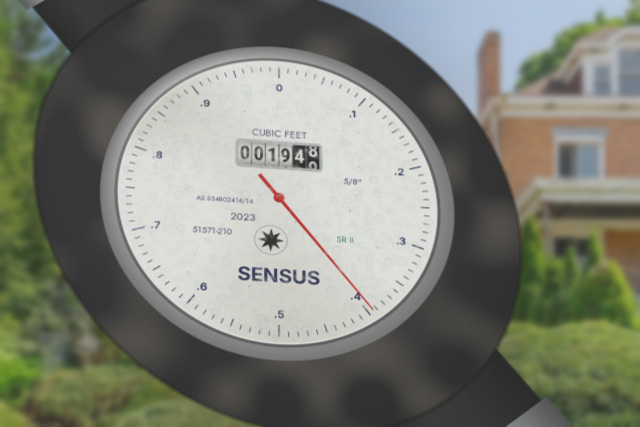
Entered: 1948.39 ft³
